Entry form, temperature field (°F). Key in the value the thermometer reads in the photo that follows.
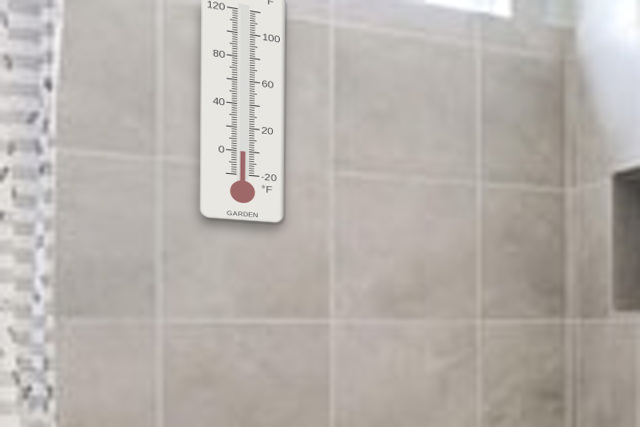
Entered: 0 °F
